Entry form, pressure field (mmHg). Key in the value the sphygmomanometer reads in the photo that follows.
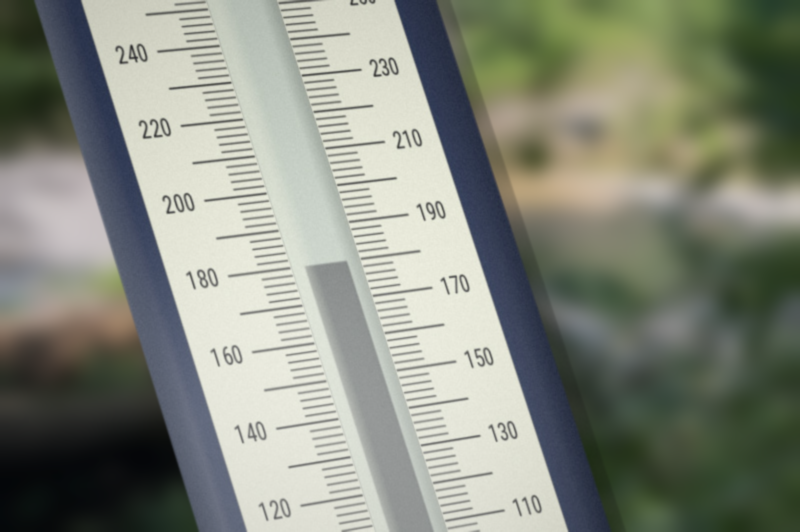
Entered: 180 mmHg
